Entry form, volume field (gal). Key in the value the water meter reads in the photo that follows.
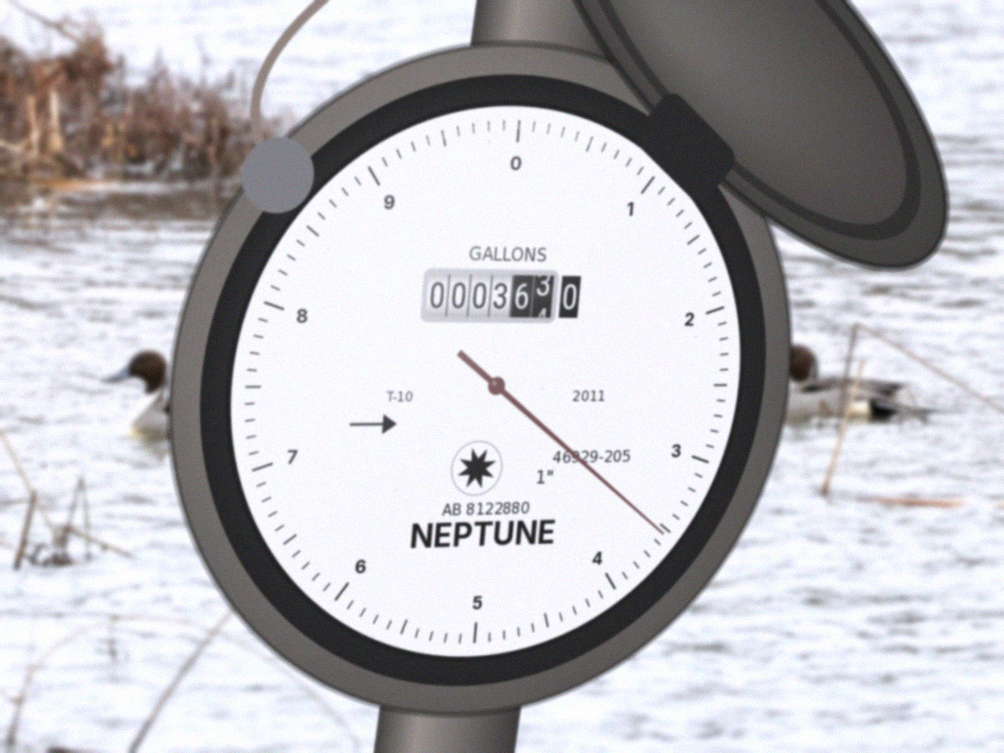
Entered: 3633.5 gal
